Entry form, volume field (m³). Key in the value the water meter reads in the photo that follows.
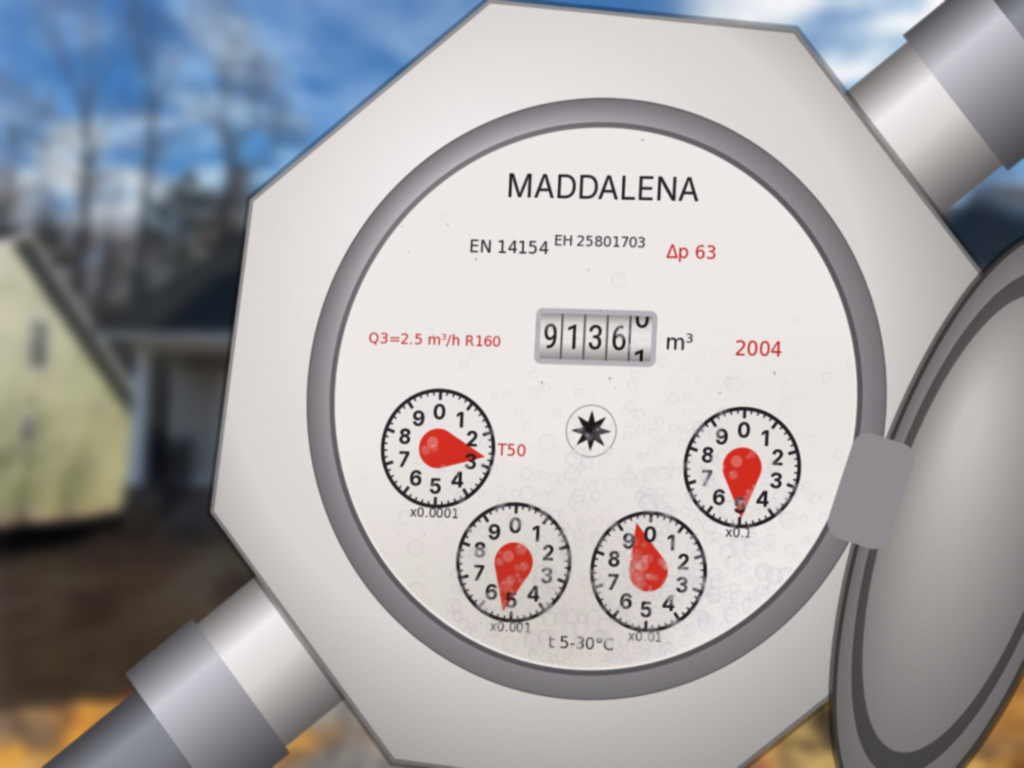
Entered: 91360.4952 m³
